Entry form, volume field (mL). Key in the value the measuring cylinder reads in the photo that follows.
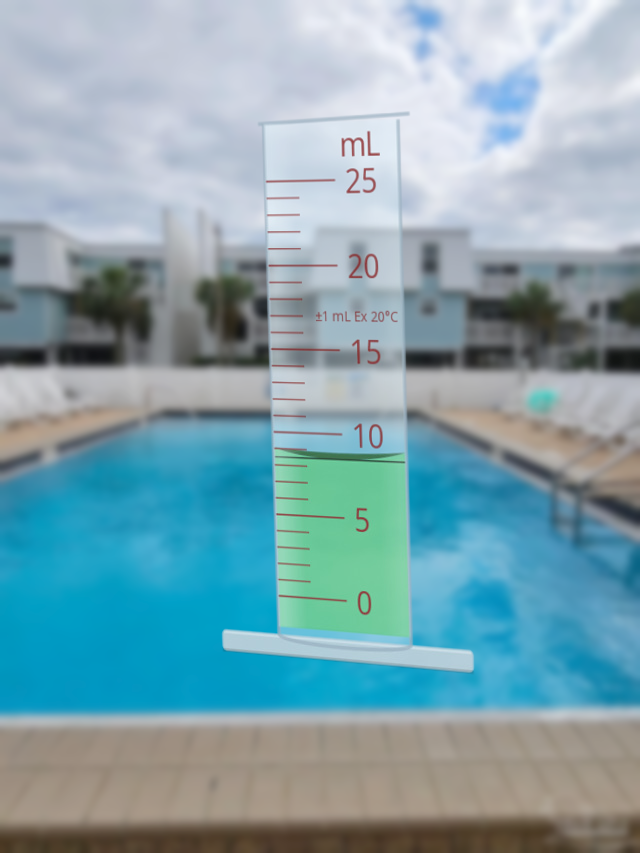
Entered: 8.5 mL
